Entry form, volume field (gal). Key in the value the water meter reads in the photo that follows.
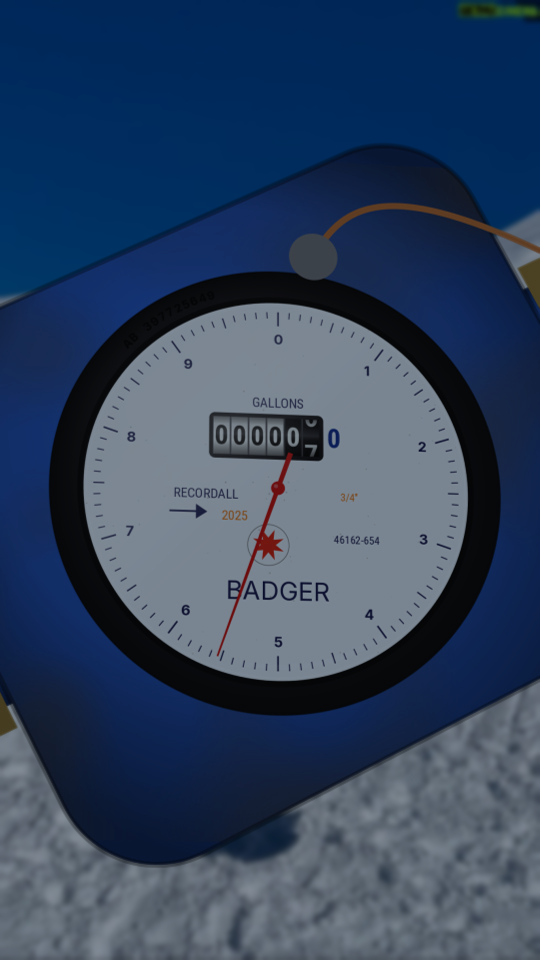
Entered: 65.5 gal
